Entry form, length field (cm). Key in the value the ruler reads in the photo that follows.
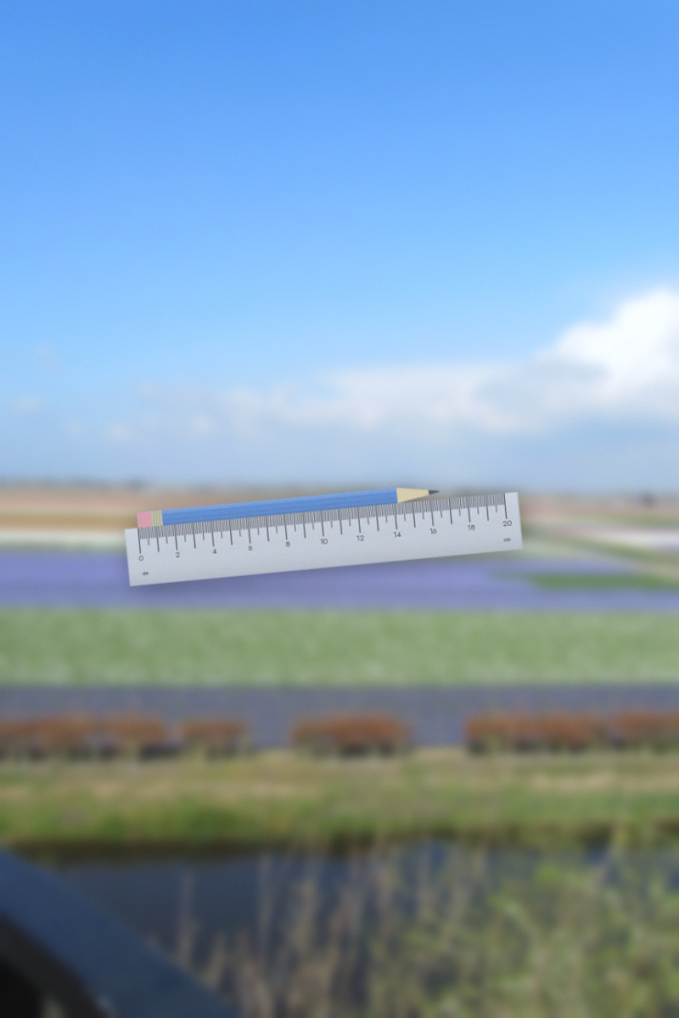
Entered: 16.5 cm
